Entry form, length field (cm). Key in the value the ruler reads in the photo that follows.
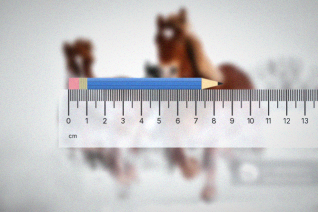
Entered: 8.5 cm
